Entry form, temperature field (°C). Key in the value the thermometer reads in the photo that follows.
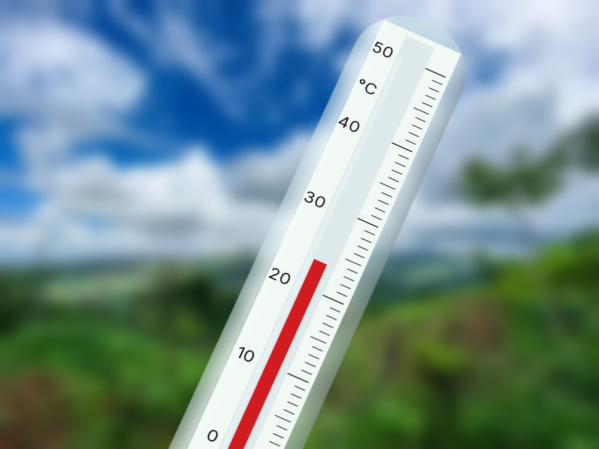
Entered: 23.5 °C
